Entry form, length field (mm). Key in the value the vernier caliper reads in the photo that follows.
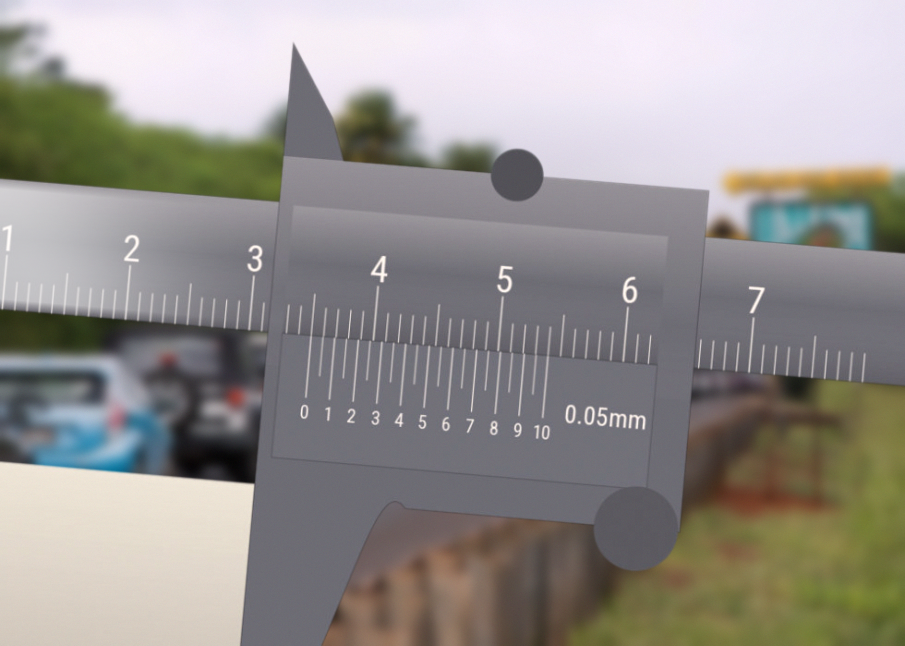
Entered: 35.0 mm
